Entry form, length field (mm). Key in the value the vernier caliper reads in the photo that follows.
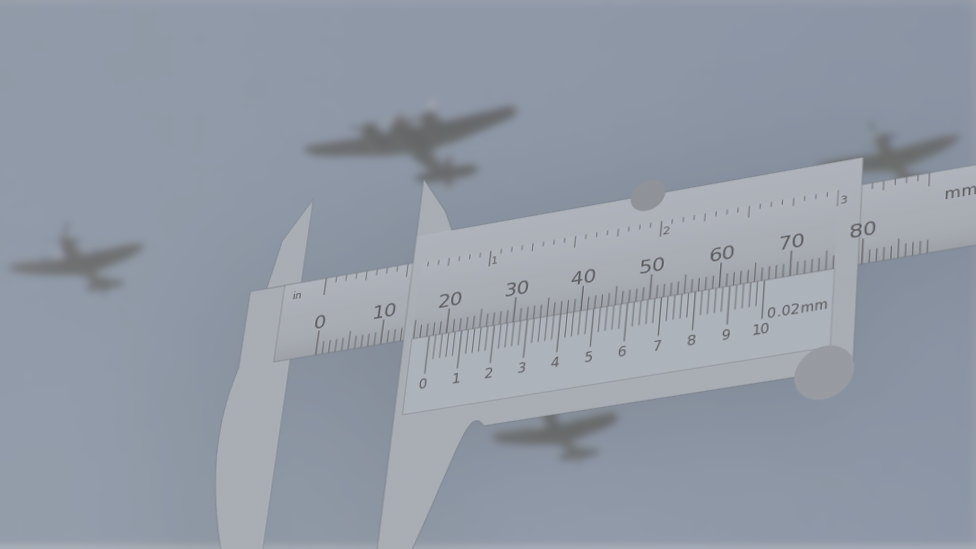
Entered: 17.4 mm
